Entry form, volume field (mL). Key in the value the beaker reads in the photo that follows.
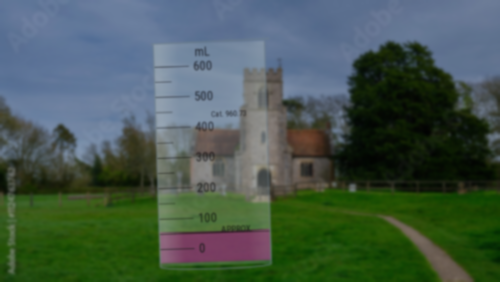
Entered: 50 mL
